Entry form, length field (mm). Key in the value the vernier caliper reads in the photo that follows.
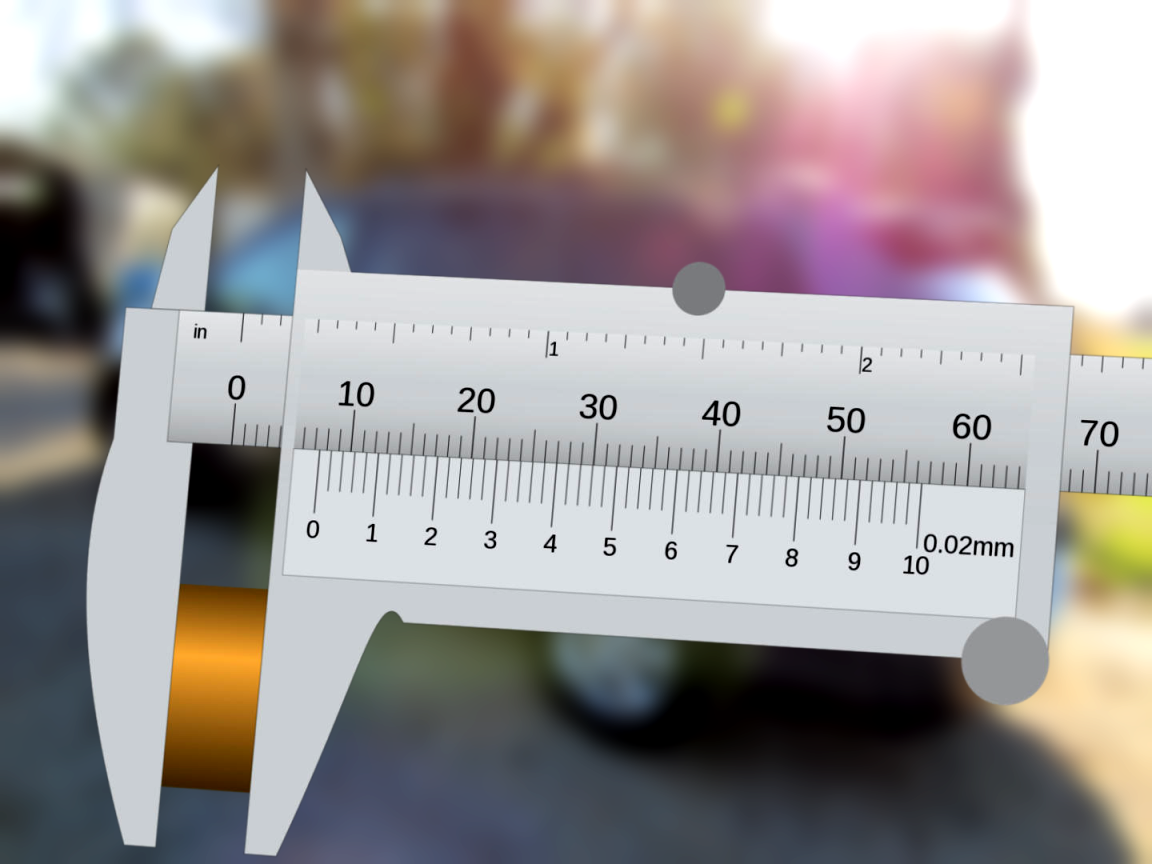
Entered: 7.4 mm
